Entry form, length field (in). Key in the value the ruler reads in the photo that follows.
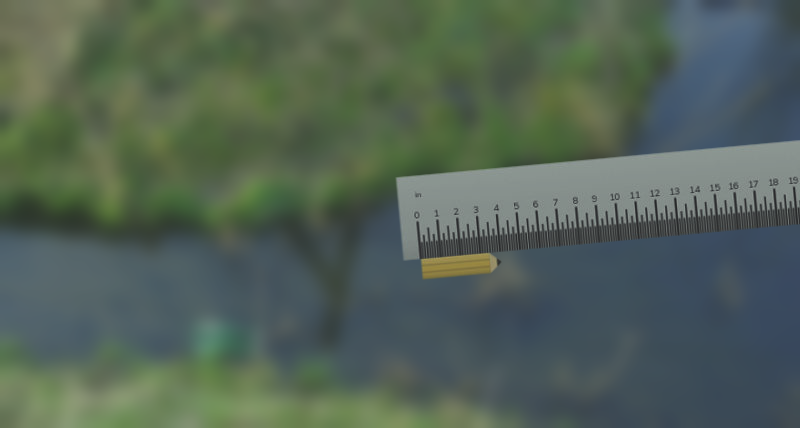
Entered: 4 in
